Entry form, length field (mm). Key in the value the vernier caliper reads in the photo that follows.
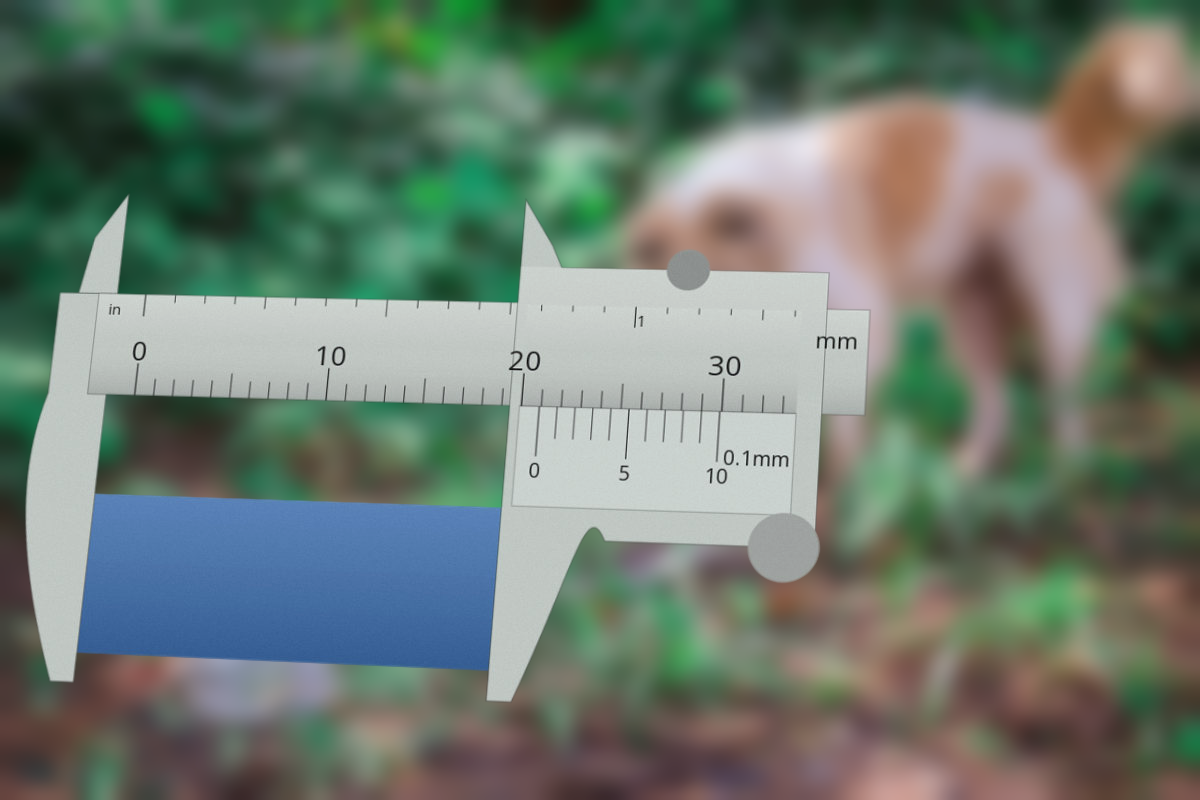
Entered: 20.9 mm
